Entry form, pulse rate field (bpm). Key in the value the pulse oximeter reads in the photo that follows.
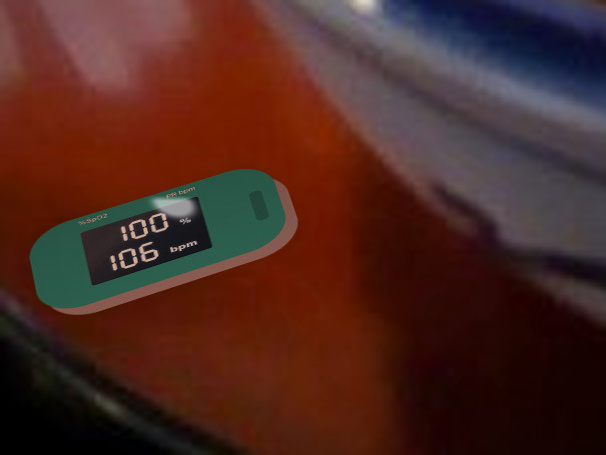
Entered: 106 bpm
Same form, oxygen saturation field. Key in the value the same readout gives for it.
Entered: 100 %
